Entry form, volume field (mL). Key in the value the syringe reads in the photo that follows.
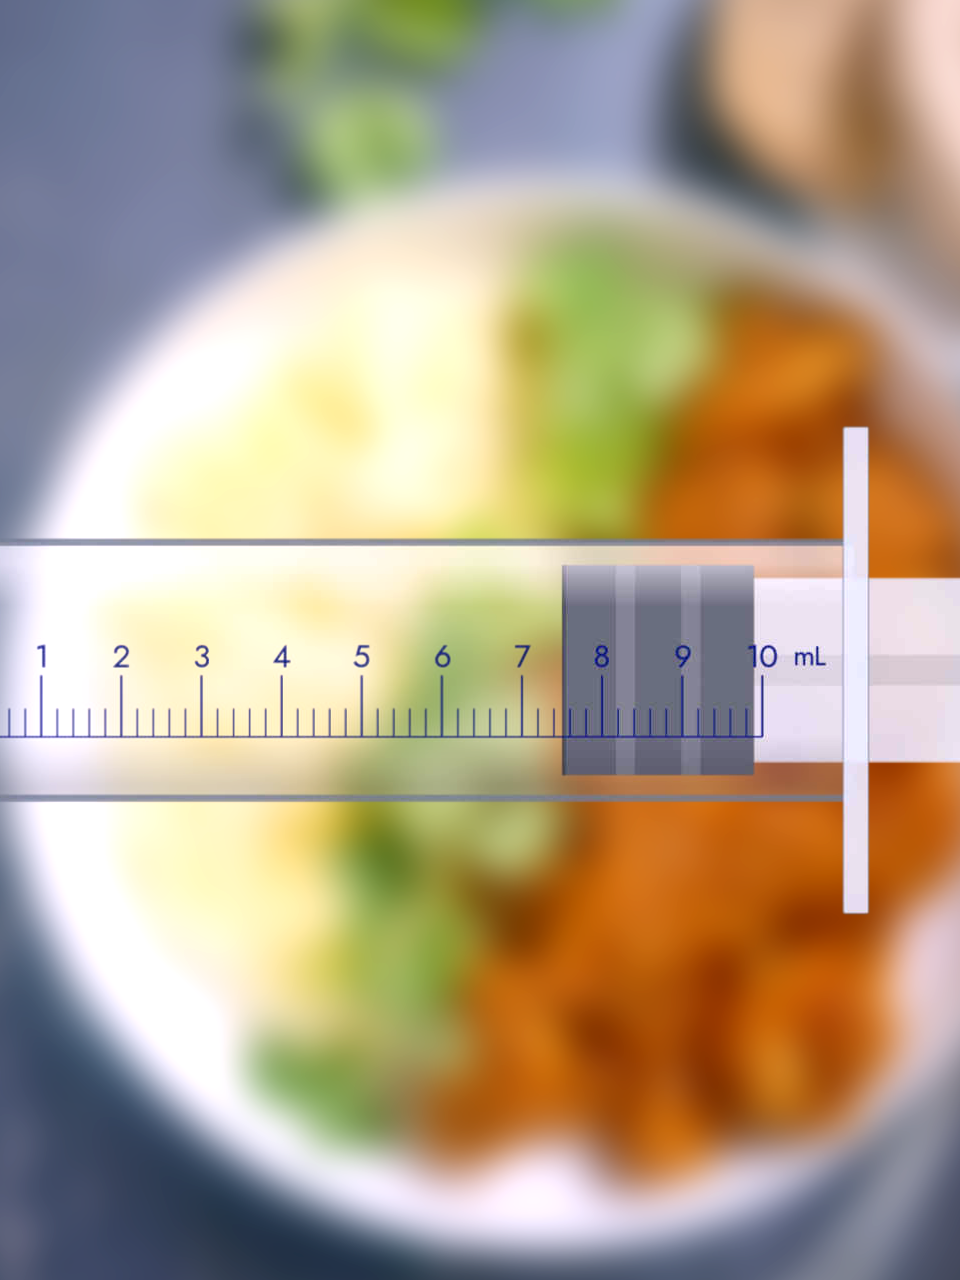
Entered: 7.5 mL
